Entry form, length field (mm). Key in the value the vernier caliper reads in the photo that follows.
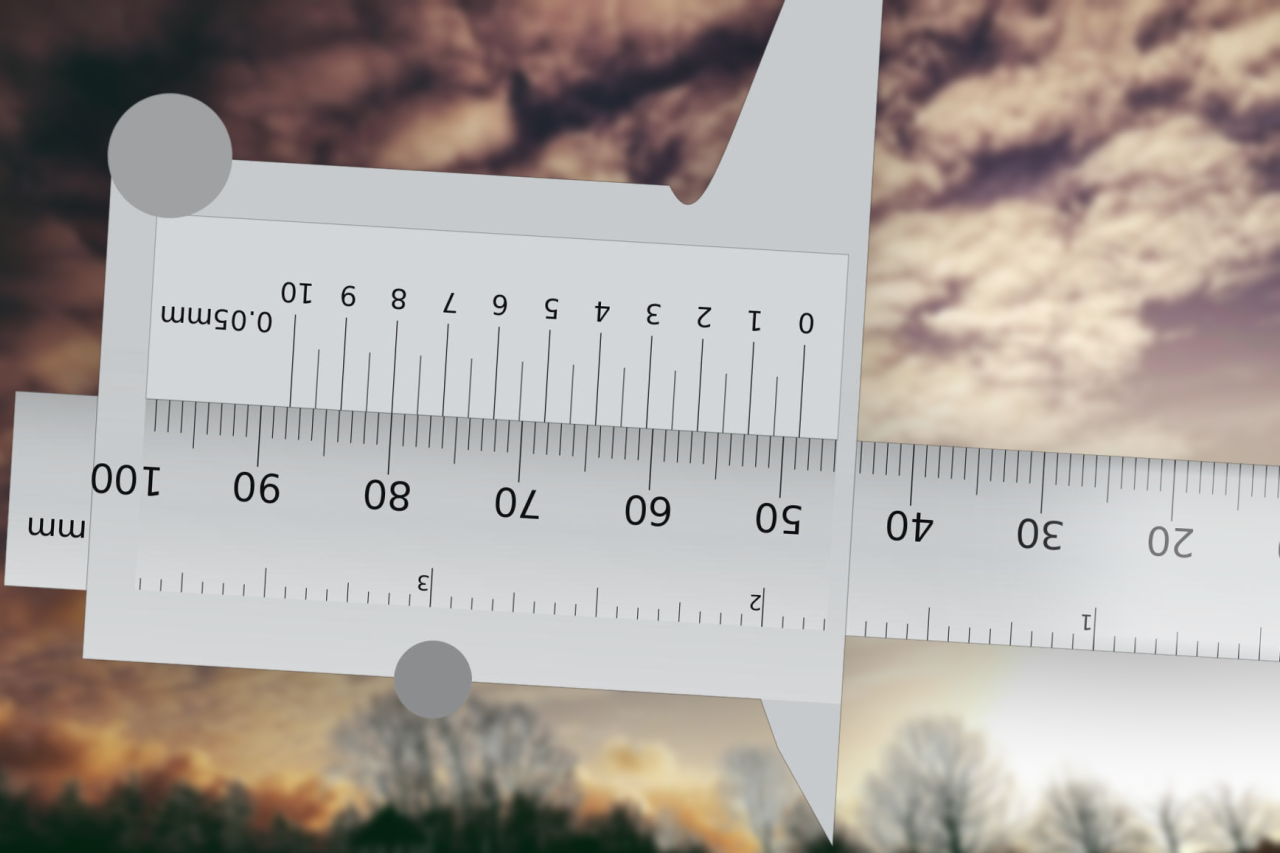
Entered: 48.8 mm
